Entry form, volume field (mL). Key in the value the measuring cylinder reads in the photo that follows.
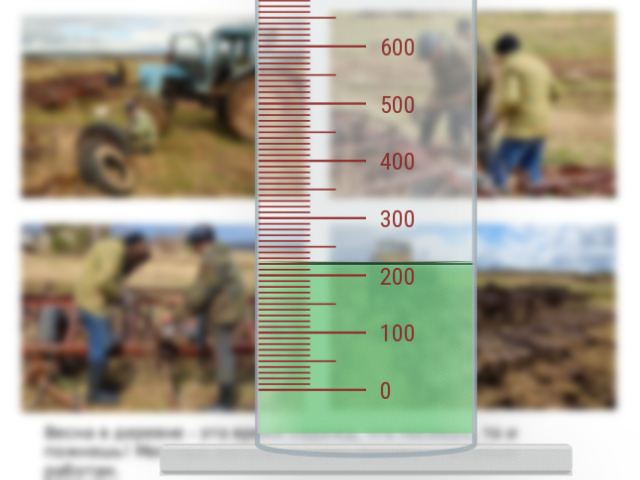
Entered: 220 mL
